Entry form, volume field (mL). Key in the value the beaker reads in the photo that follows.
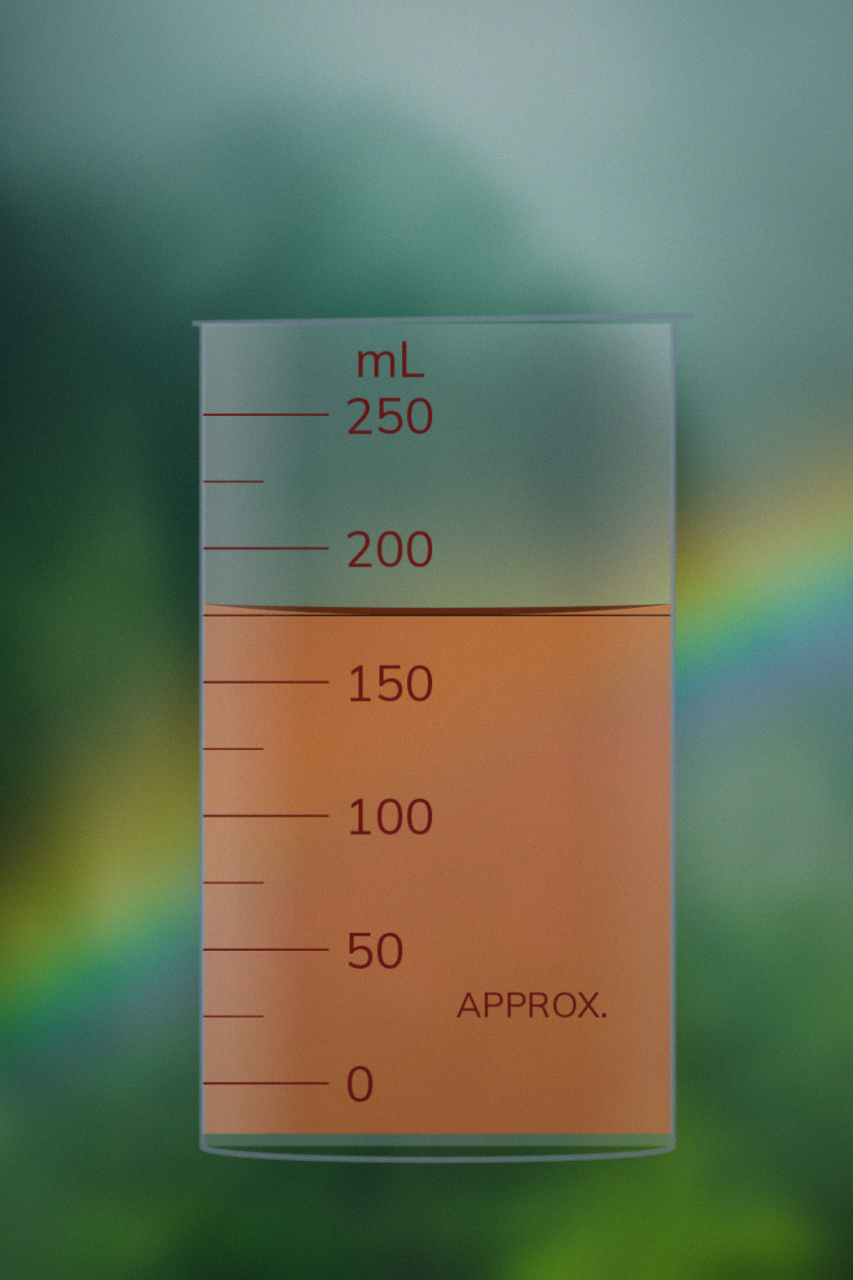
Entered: 175 mL
